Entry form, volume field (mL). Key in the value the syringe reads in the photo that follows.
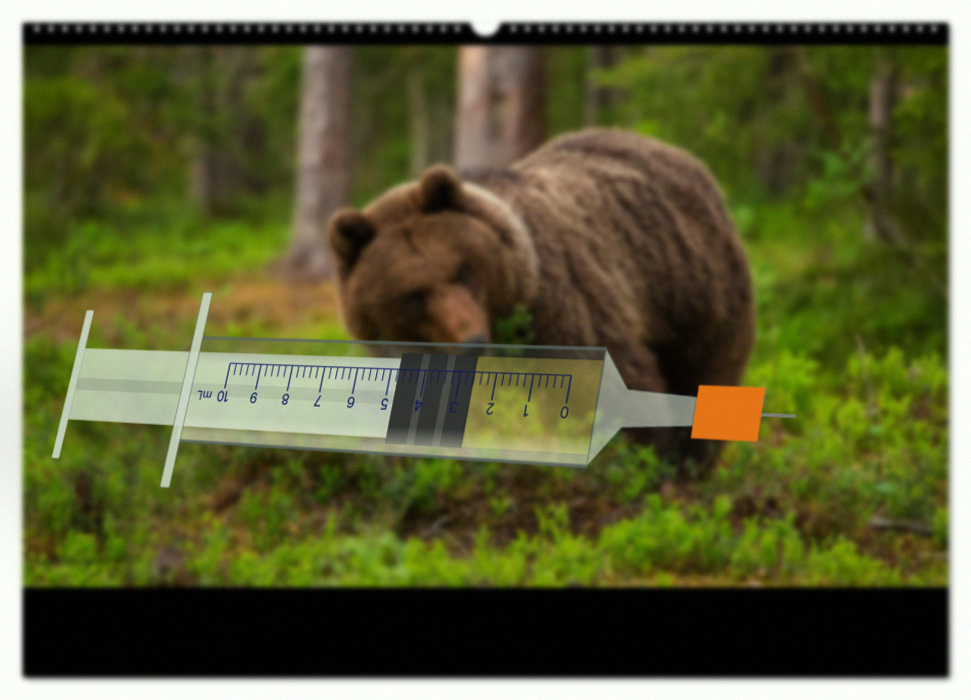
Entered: 2.6 mL
